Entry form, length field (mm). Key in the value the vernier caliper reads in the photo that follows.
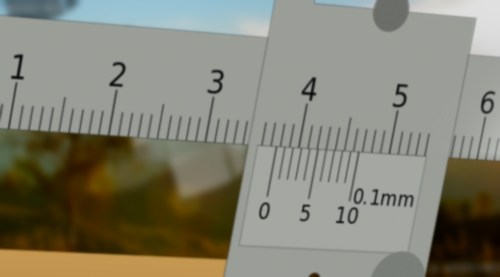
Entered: 37.6 mm
